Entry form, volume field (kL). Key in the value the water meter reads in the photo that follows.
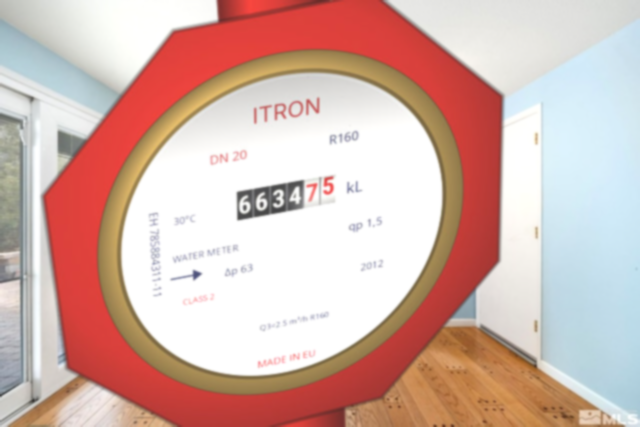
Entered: 6634.75 kL
